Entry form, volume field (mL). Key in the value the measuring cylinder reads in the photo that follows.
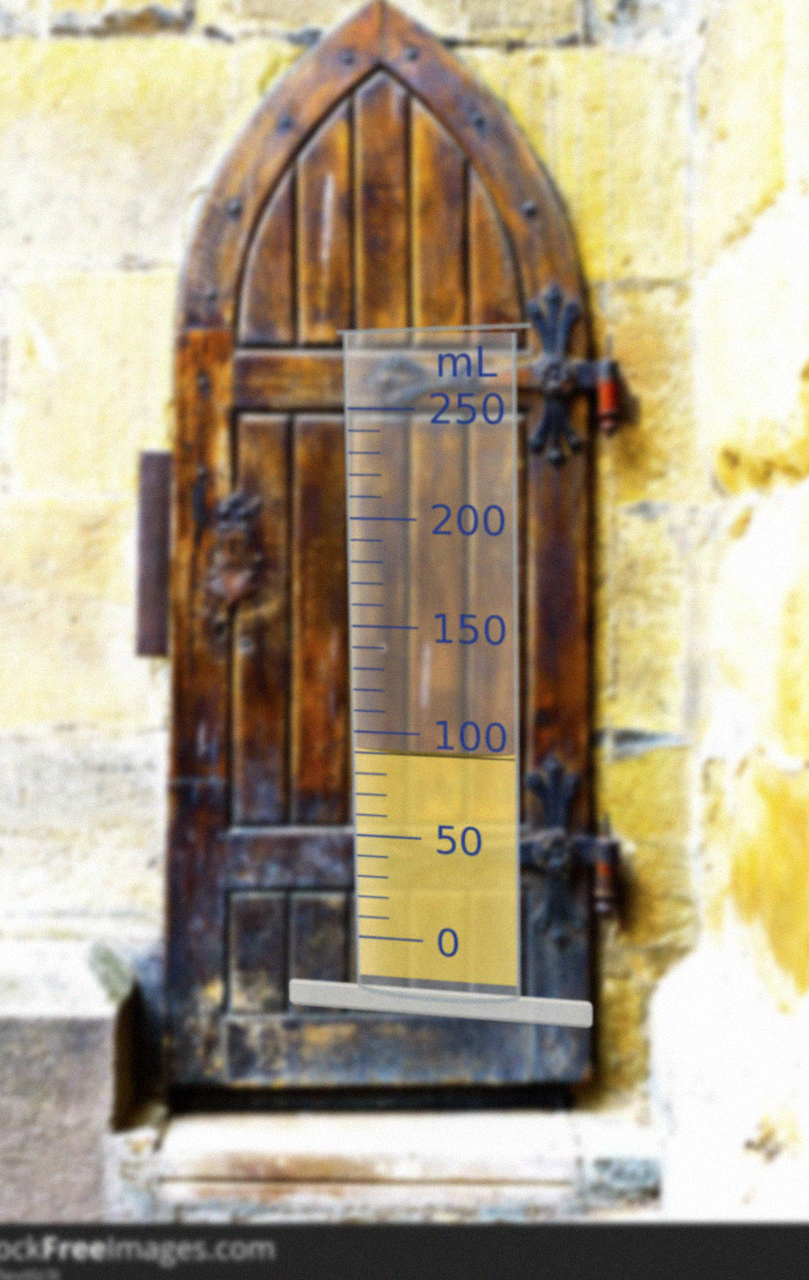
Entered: 90 mL
